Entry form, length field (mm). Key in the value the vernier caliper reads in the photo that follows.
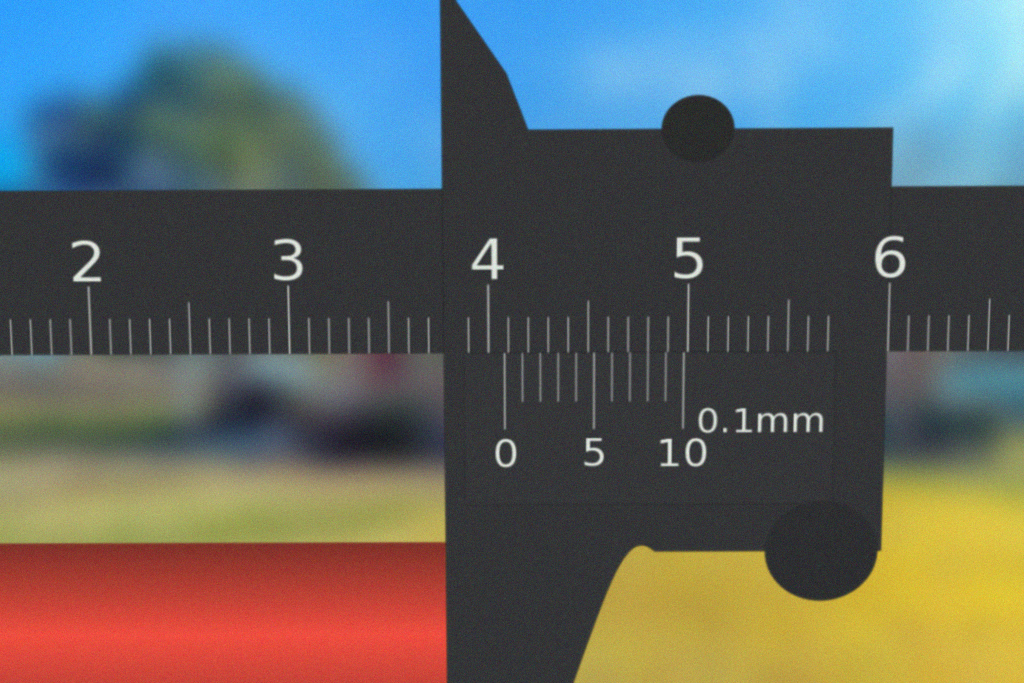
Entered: 40.8 mm
